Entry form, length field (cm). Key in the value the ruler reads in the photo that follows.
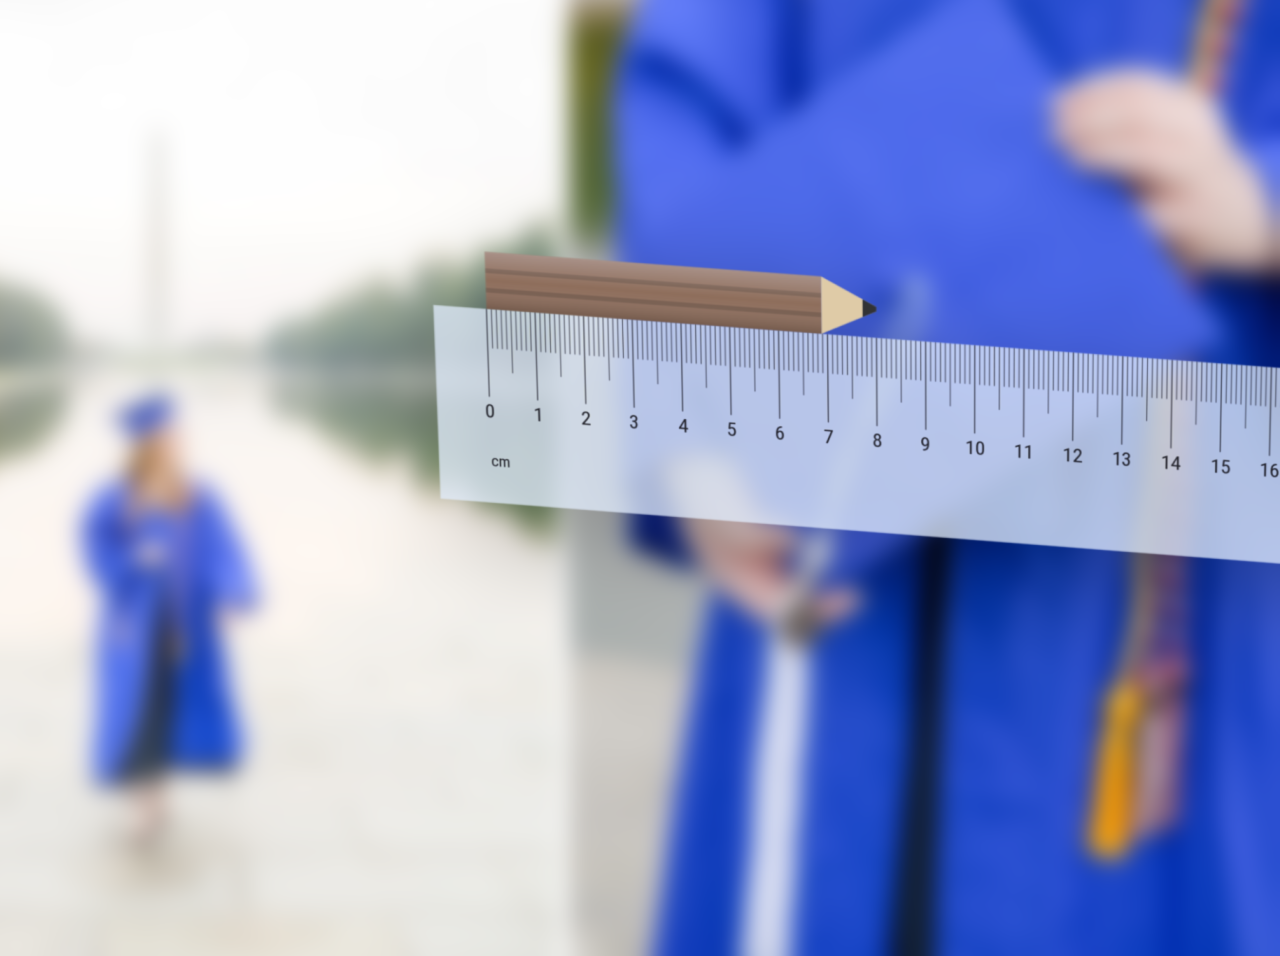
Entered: 8 cm
